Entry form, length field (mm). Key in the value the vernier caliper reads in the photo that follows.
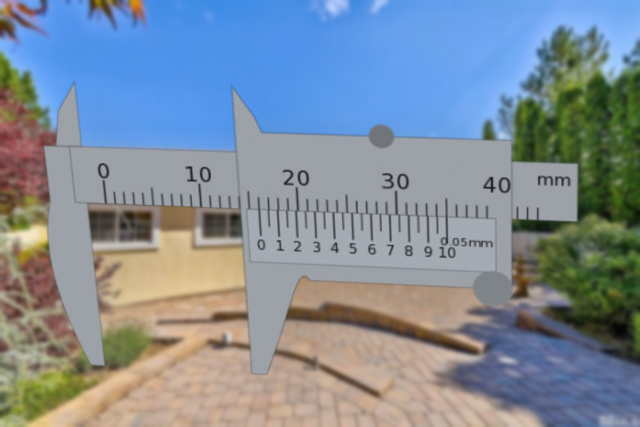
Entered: 16.0 mm
